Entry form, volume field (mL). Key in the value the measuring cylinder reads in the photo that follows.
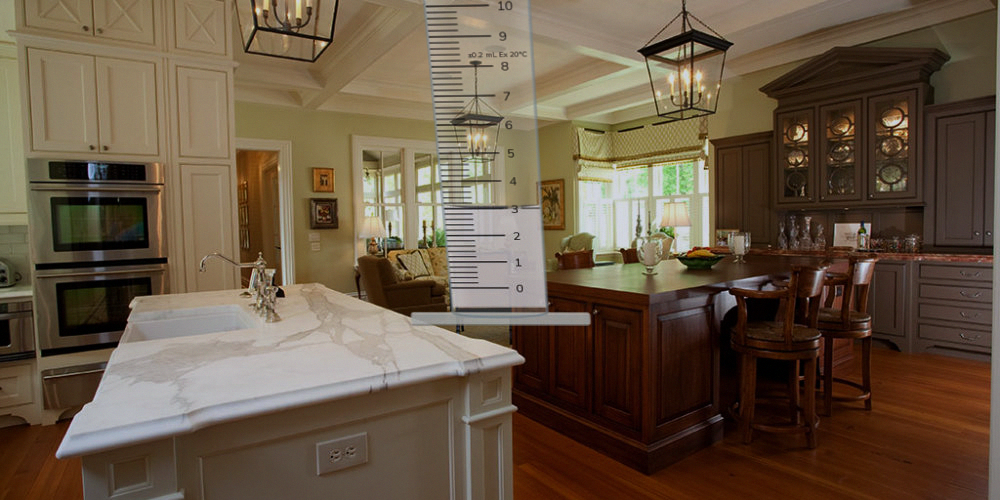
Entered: 3 mL
